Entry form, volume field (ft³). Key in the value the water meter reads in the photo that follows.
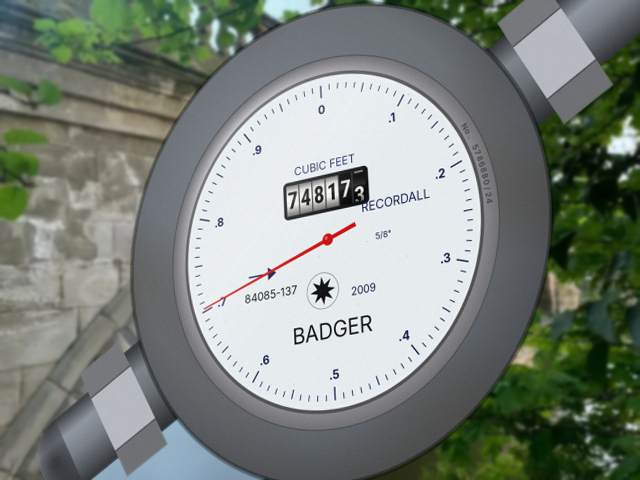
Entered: 748172.70 ft³
